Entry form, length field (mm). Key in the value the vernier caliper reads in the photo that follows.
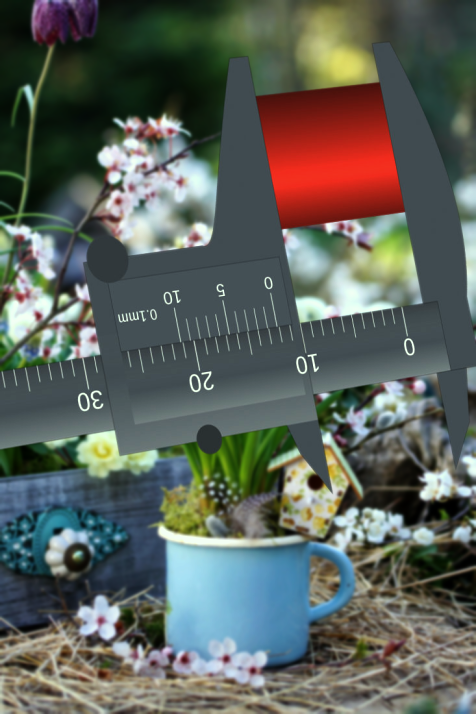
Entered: 12.2 mm
